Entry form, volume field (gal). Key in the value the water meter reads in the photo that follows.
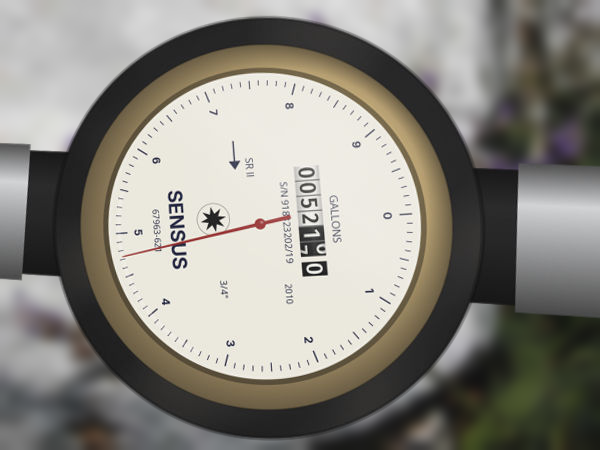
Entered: 52164.7 gal
